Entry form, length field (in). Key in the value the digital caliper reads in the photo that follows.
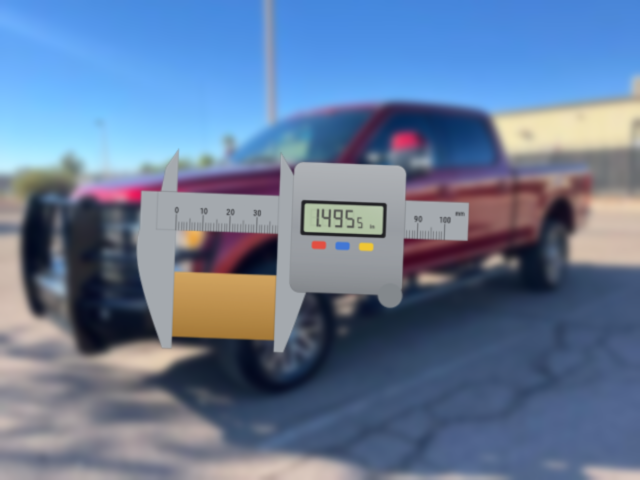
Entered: 1.4955 in
